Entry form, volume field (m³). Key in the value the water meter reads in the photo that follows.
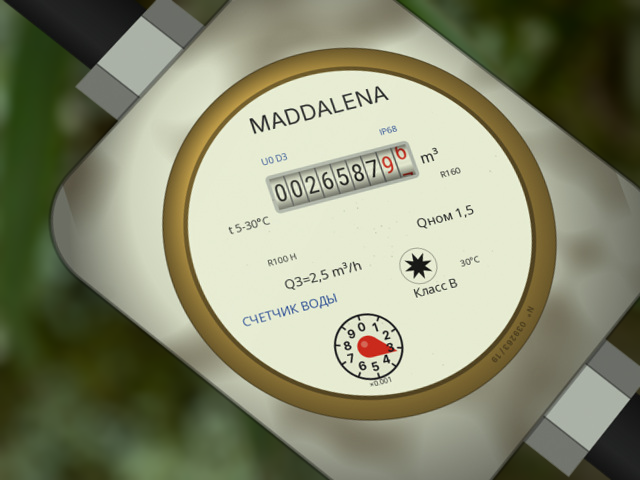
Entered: 26587.963 m³
